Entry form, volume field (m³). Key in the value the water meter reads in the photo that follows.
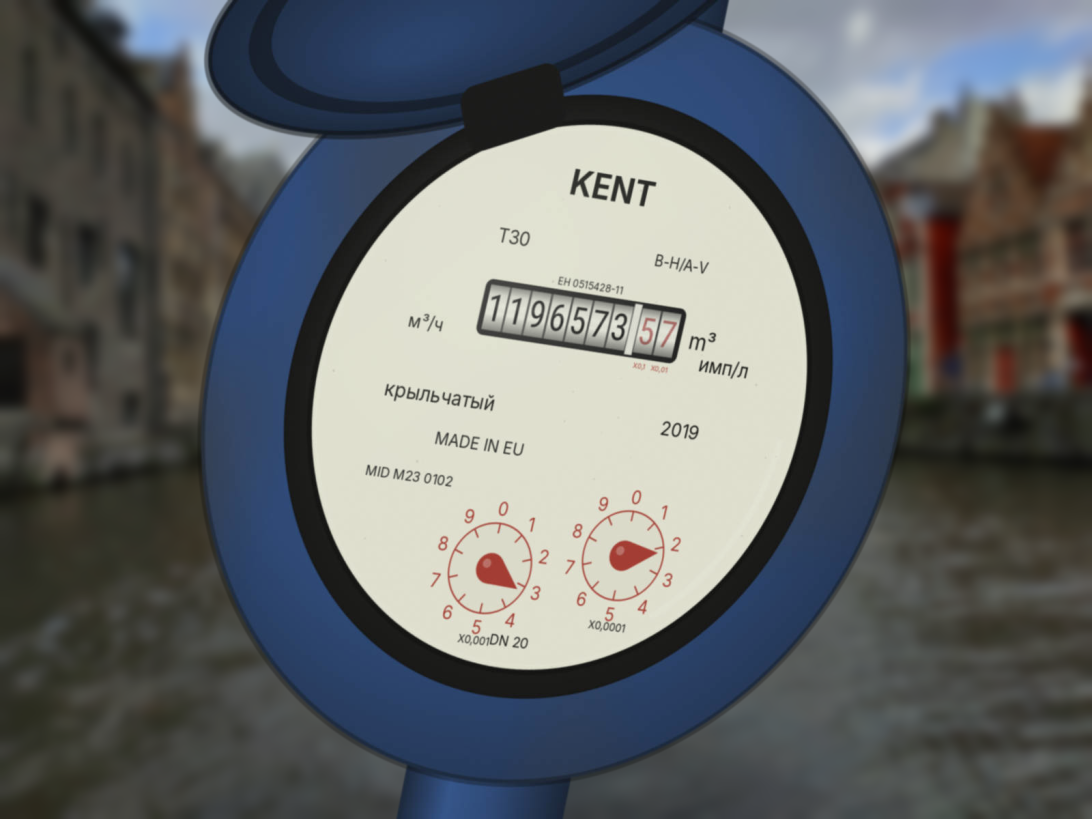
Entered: 1196573.5732 m³
